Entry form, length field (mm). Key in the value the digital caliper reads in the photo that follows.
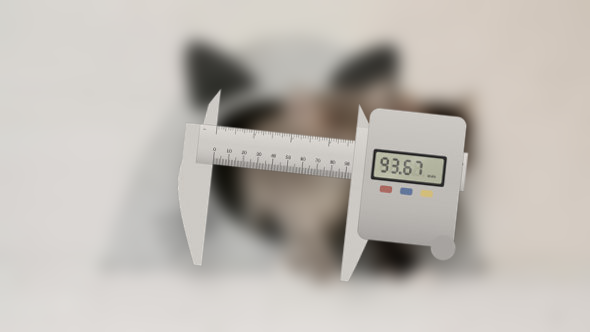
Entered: 93.67 mm
